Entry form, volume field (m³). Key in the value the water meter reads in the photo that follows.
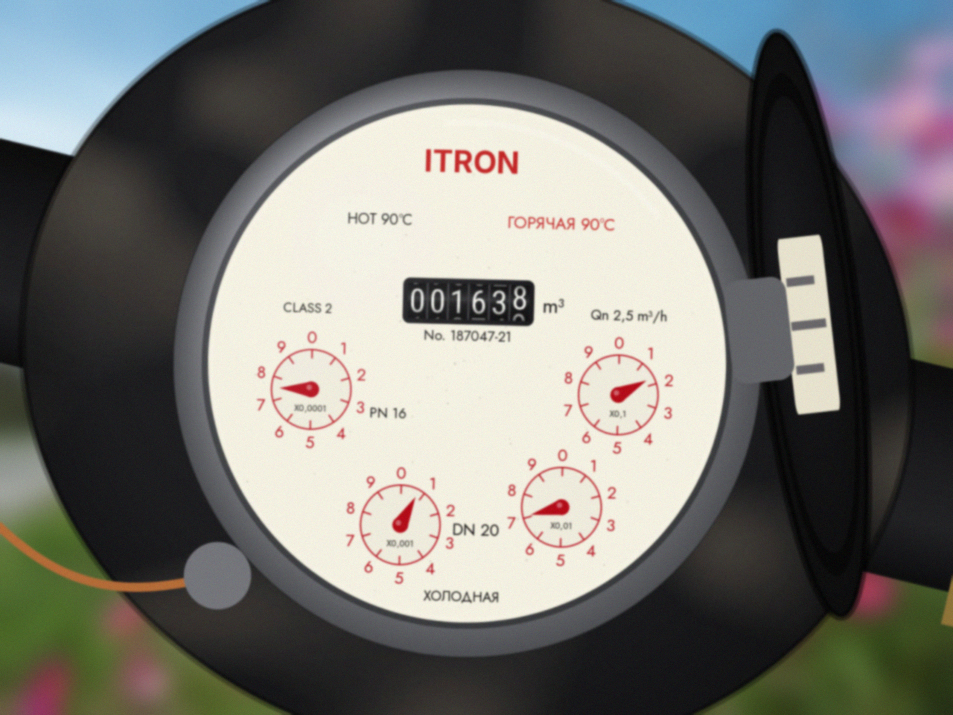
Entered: 1638.1707 m³
